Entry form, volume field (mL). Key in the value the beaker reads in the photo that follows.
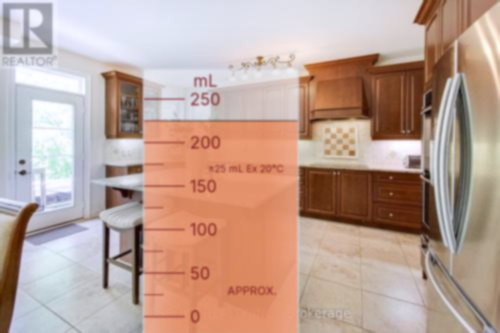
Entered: 225 mL
